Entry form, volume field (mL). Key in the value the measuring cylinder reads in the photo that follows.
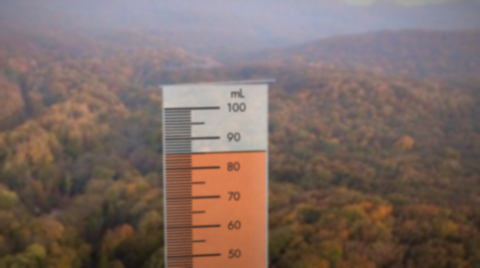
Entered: 85 mL
